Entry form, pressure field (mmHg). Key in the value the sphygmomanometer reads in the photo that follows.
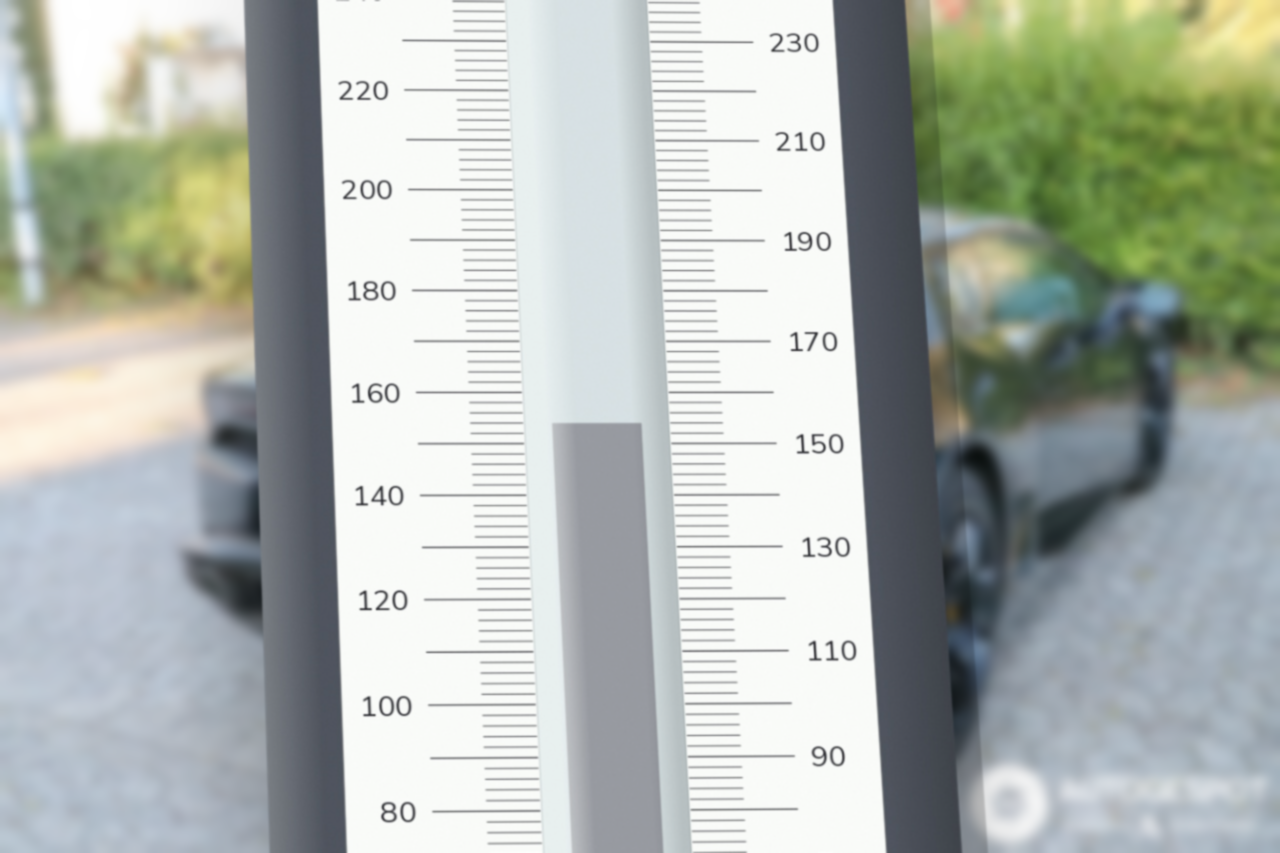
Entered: 154 mmHg
